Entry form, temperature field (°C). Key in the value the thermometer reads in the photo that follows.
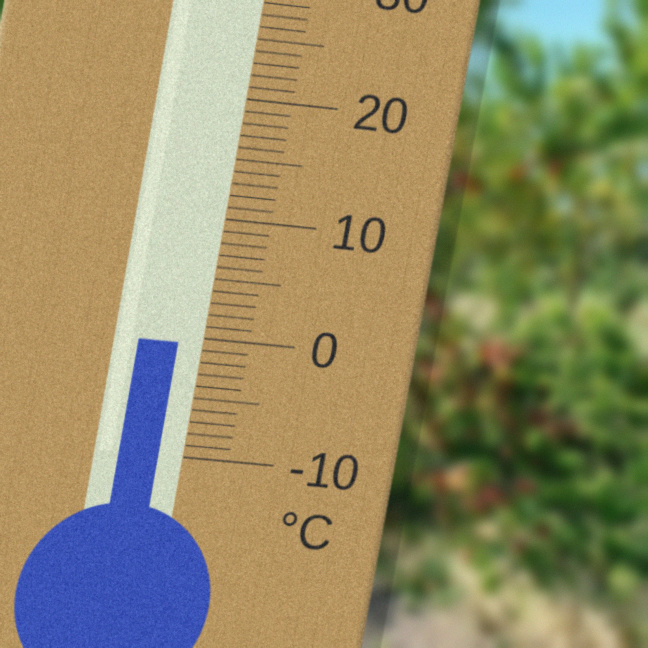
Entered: -0.5 °C
